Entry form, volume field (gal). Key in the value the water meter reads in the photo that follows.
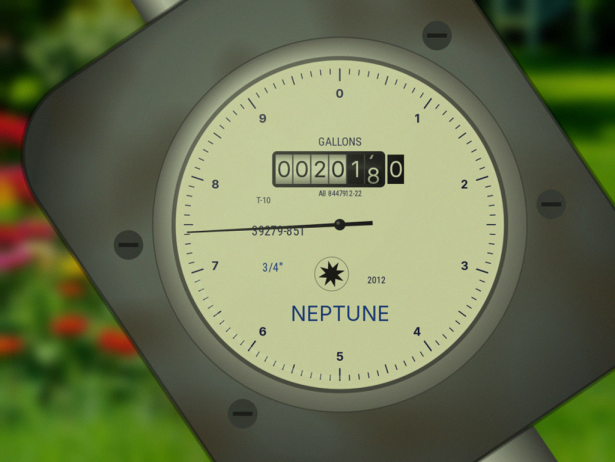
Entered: 20177.4 gal
